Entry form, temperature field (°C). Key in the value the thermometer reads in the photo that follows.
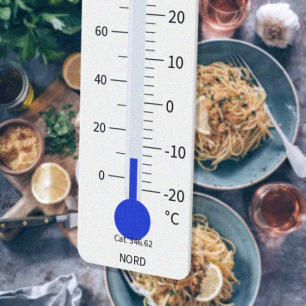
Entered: -13 °C
